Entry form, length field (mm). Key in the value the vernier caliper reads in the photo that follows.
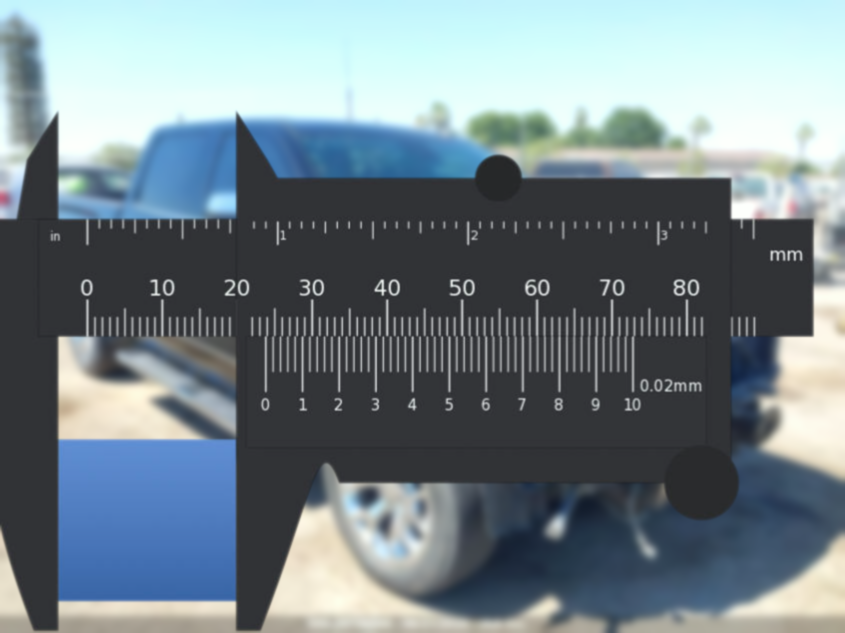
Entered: 23.8 mm
